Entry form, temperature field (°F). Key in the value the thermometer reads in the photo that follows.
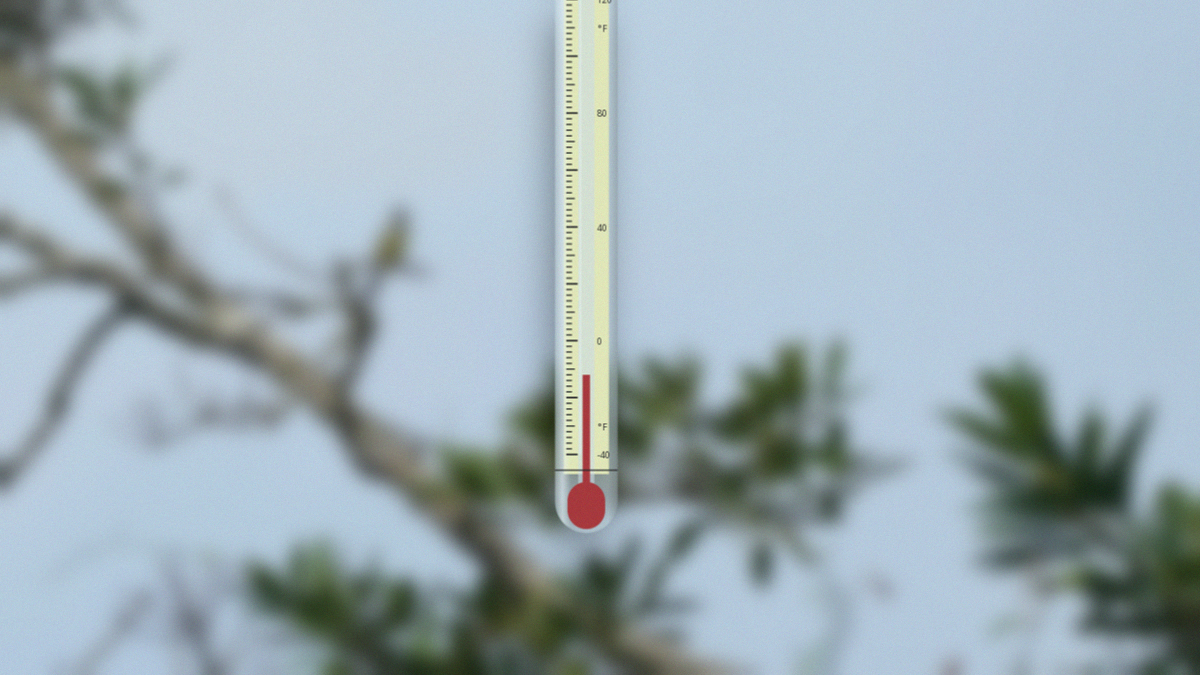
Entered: -12 °F
